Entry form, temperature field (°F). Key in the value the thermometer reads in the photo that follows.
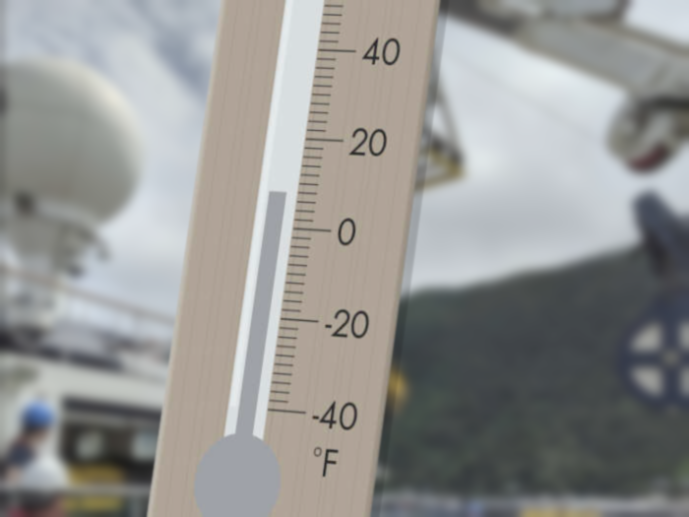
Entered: 8 °F
